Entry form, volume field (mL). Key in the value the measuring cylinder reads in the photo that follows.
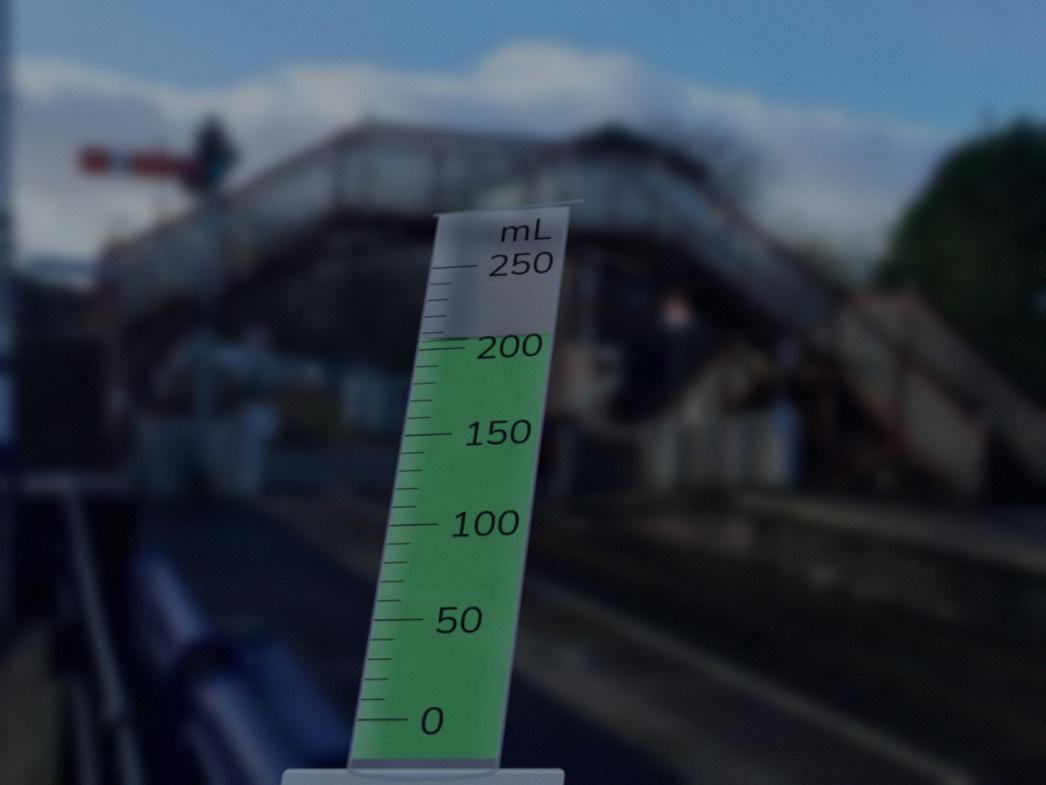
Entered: 205 mL
